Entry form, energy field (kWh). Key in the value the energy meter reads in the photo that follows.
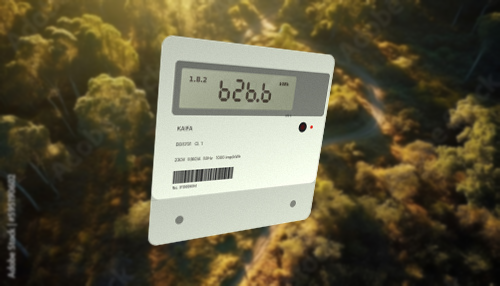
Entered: 626.6 kWh
